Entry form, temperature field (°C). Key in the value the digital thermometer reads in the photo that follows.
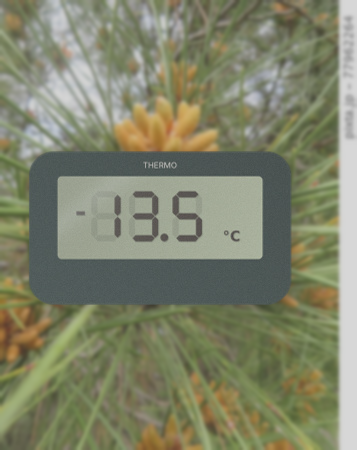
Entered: -13.5 °C
